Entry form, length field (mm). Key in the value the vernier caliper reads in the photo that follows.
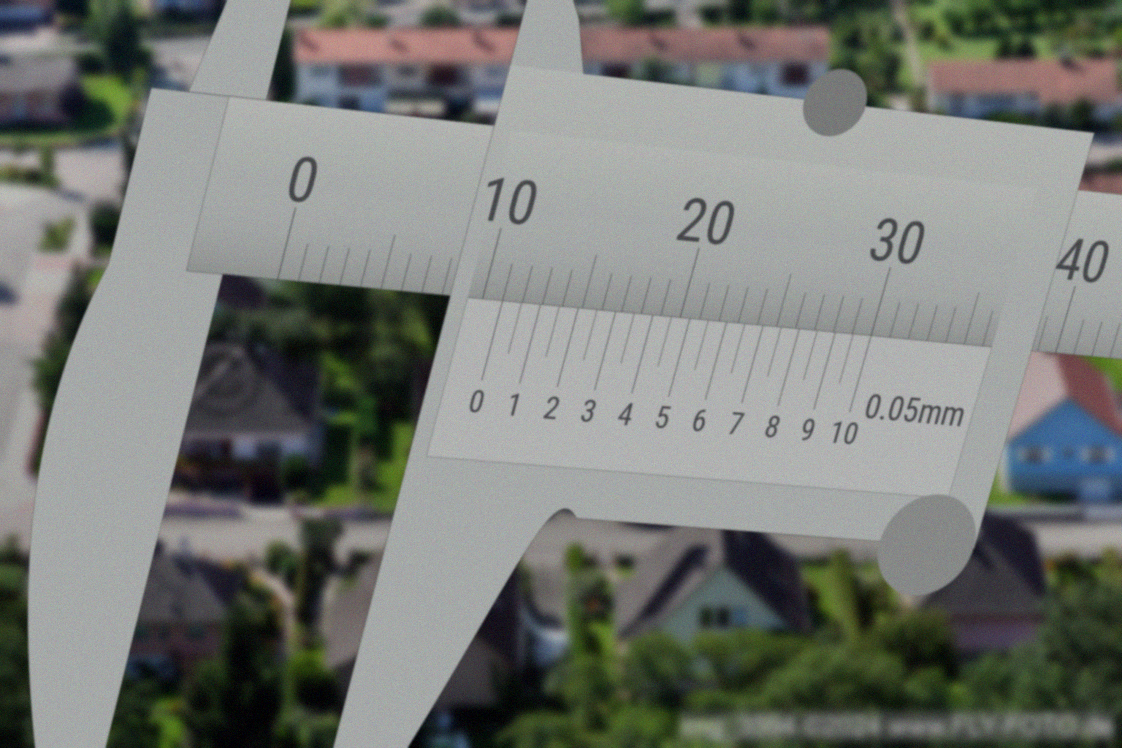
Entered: 11.0 mm
